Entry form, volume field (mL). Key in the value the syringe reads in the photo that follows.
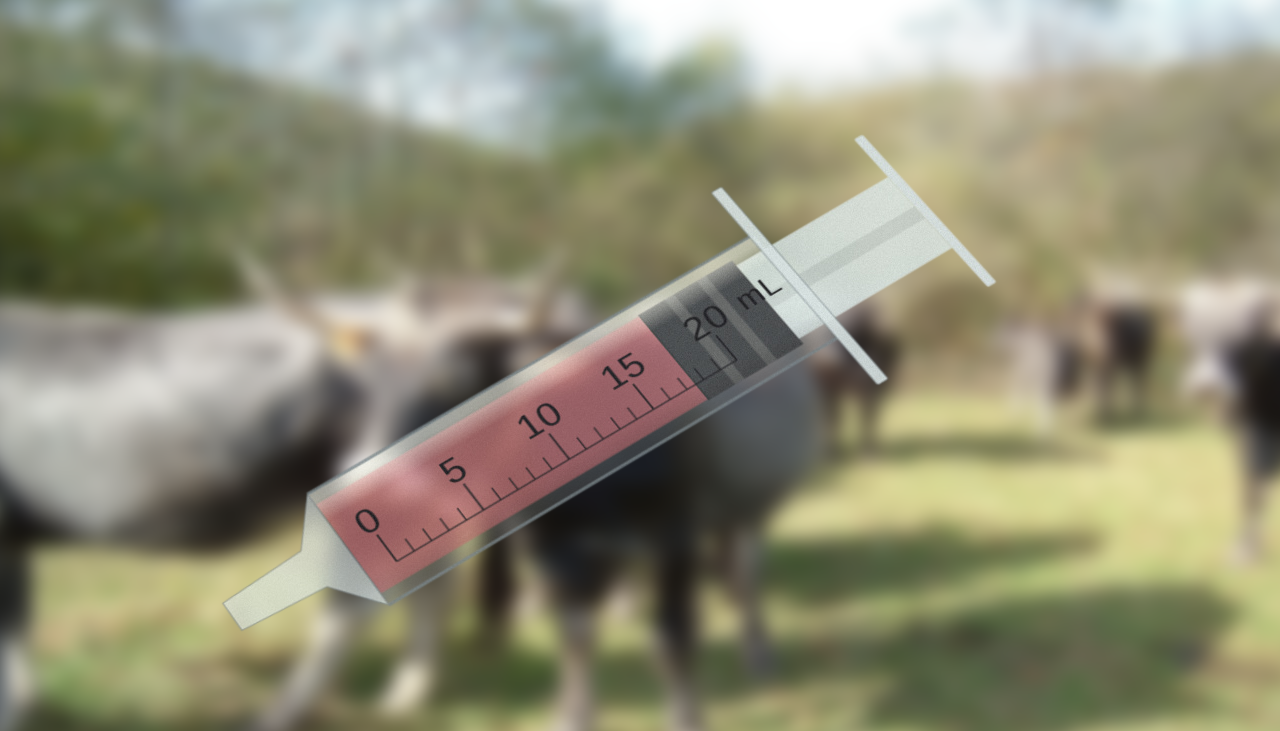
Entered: 17.5 mL
